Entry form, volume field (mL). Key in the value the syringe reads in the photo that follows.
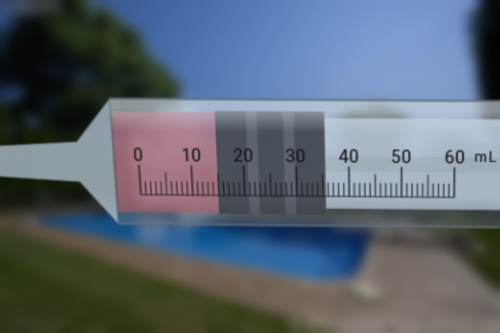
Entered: 15 mL
